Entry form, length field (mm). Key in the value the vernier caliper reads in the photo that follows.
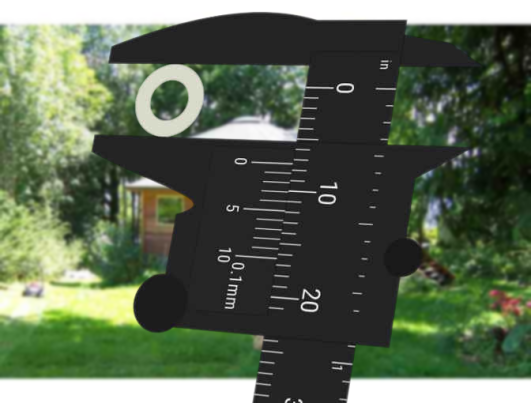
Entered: 7.4 mm
